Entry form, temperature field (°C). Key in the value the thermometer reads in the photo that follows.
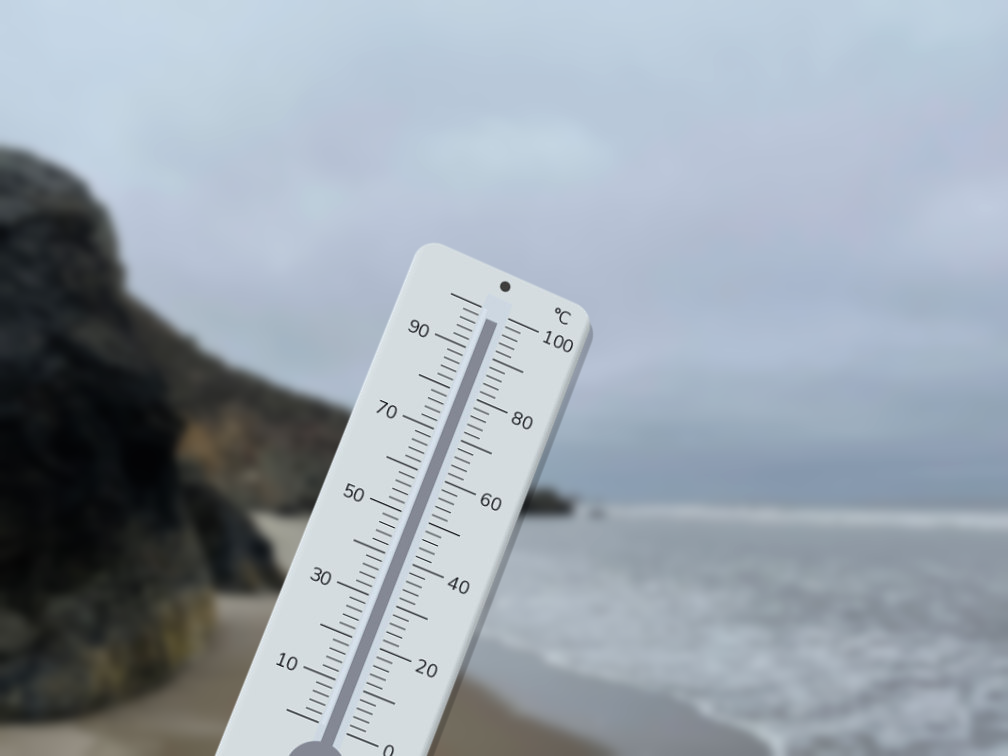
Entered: 98 °C
